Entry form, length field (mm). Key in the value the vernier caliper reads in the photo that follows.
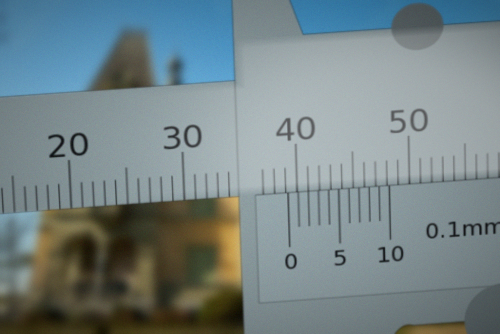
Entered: 39.2 mm
